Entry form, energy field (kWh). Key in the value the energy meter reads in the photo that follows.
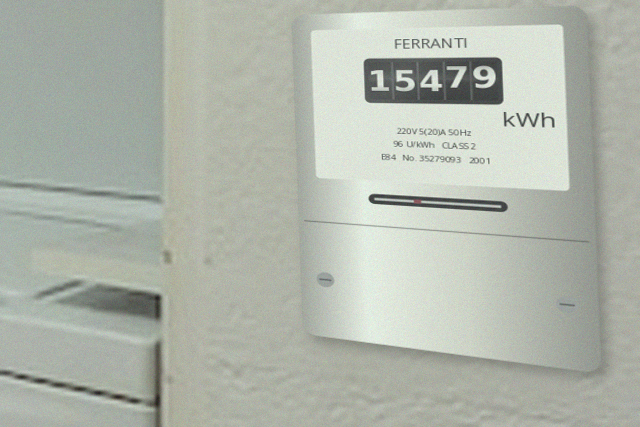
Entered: 15479 kWh
